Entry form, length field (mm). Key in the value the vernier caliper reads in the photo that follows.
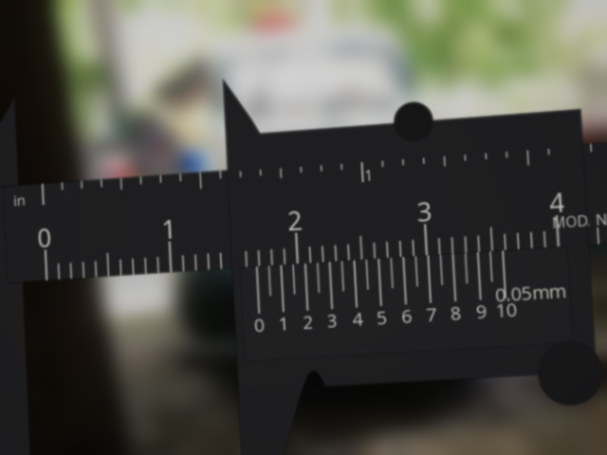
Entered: 16.8 mm
